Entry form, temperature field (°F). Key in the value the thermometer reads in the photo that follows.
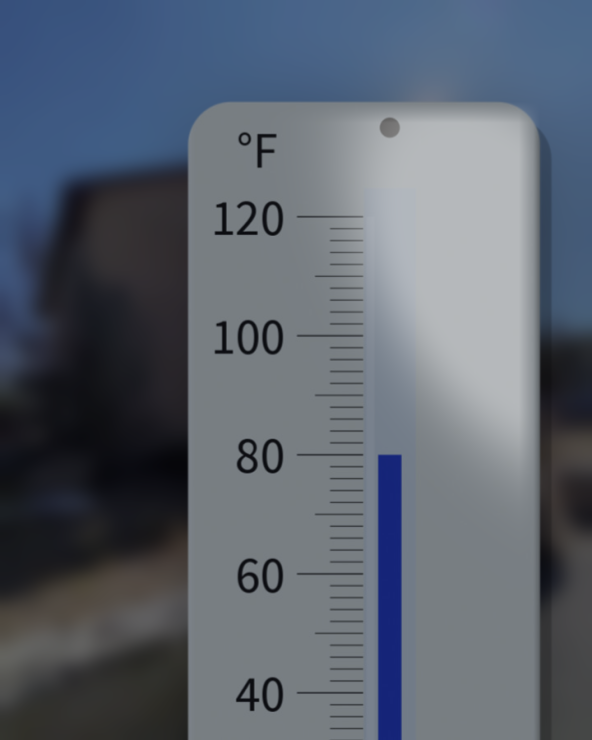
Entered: 80 °F
